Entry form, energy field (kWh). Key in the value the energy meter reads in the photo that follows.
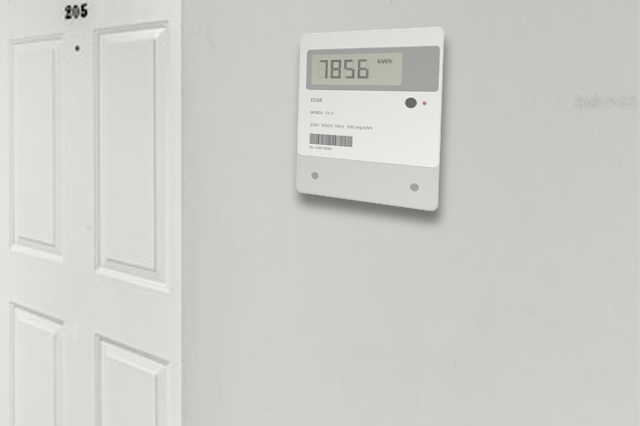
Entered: 7856 kWh
